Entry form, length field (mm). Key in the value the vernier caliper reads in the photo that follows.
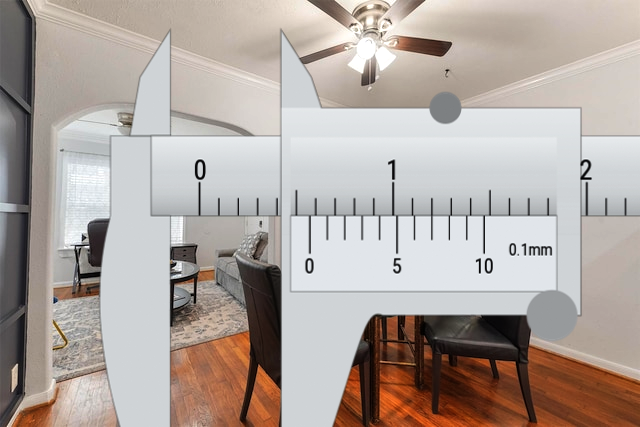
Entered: 5.7 mm
